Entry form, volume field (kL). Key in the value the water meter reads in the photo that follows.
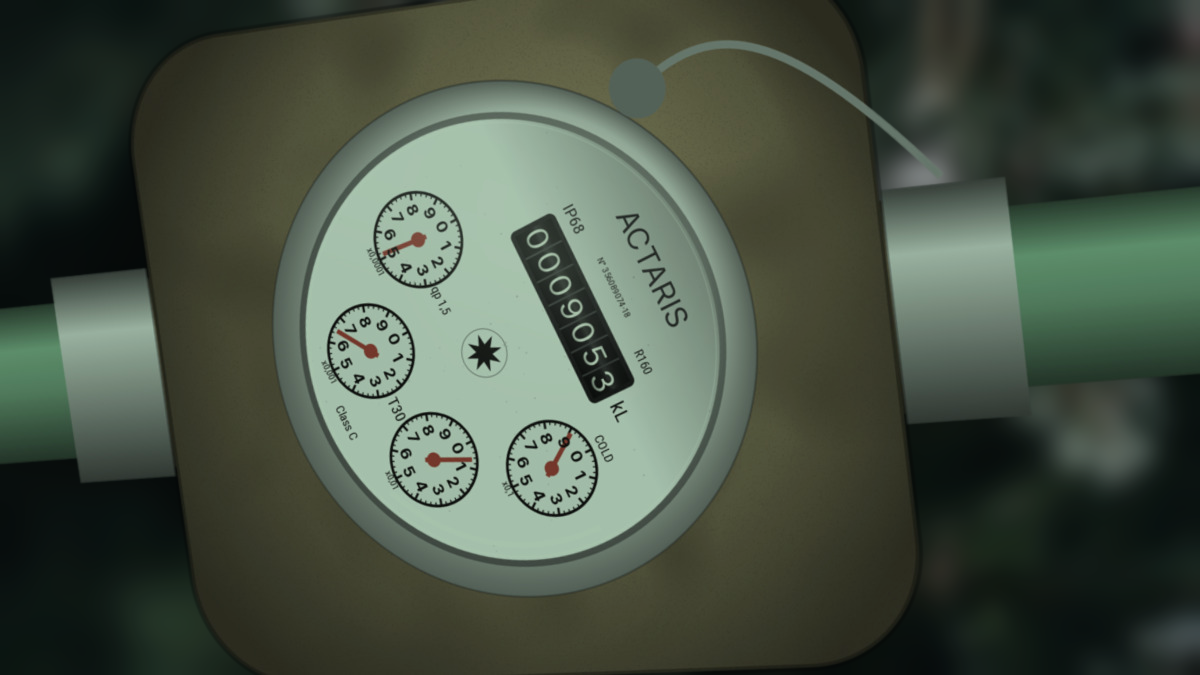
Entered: 9052.9065 kL
